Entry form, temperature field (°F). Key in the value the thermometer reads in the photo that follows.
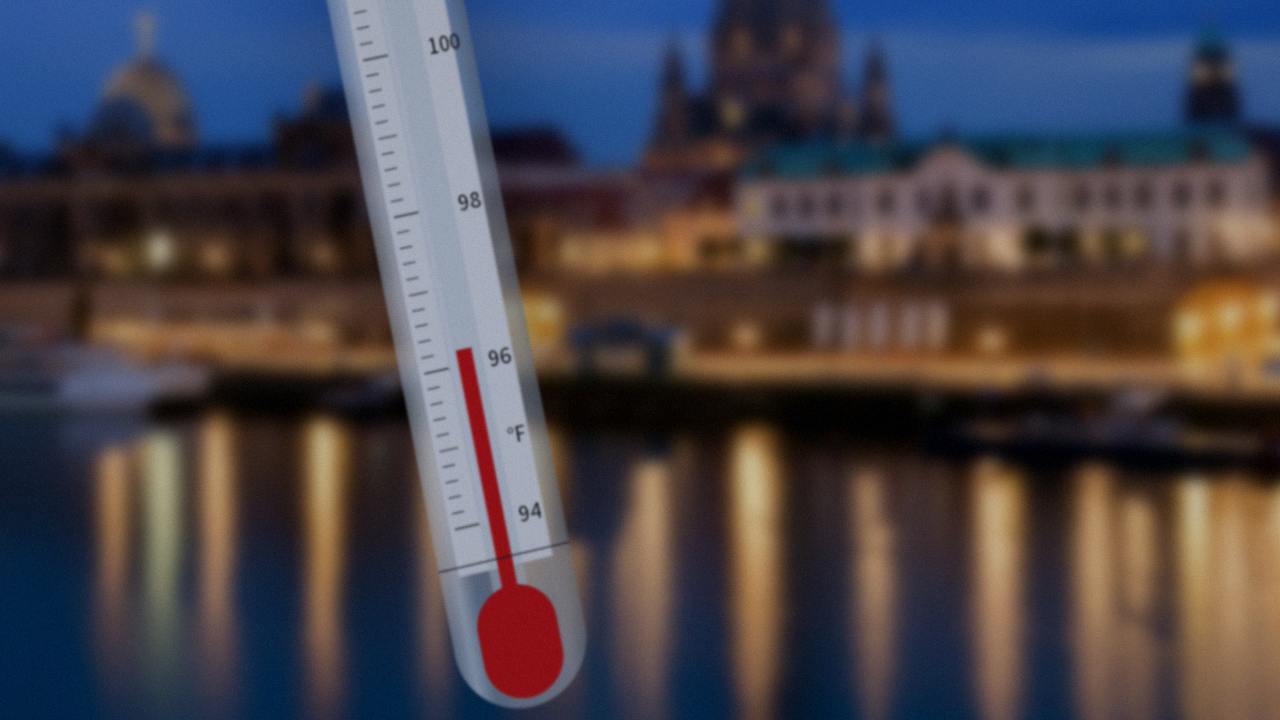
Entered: 96.2 °F
